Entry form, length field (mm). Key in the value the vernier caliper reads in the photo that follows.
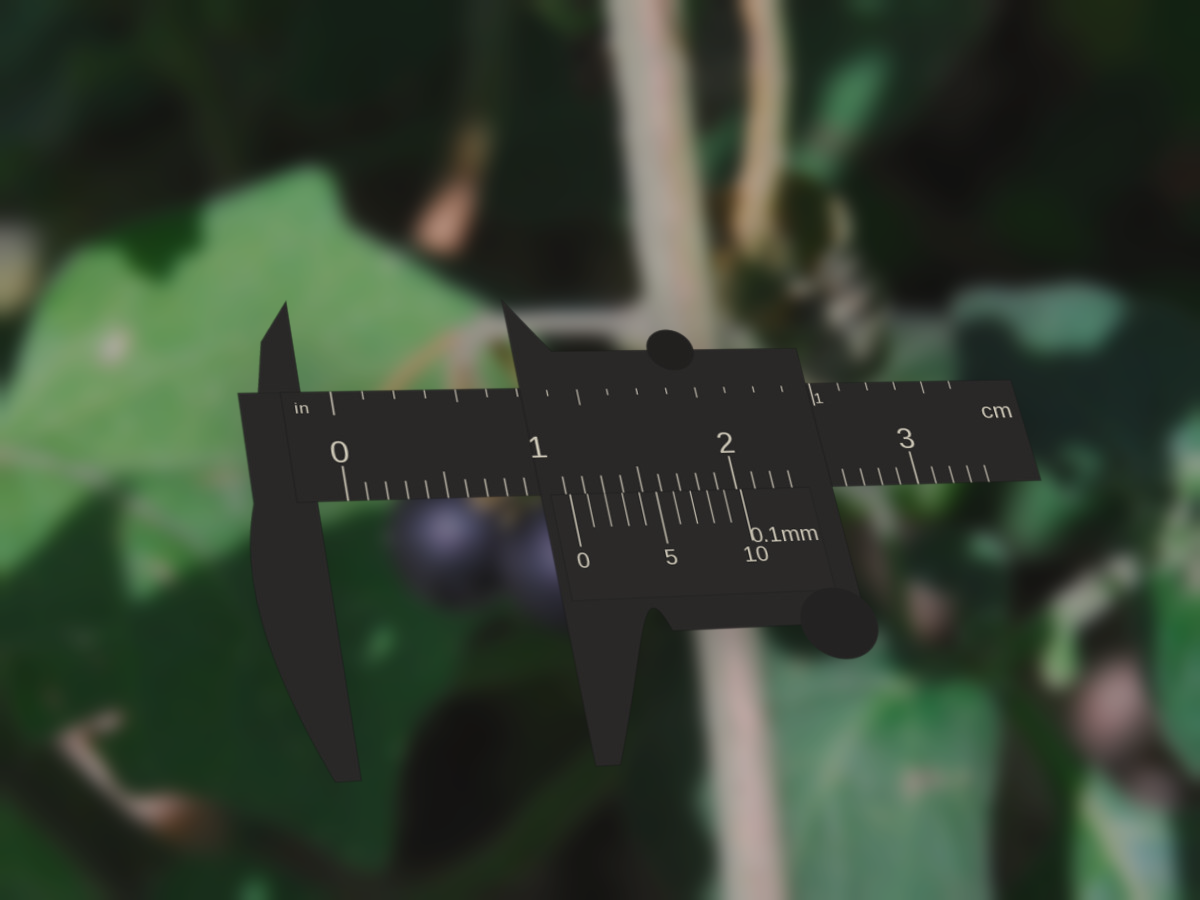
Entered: 11.2 mm
